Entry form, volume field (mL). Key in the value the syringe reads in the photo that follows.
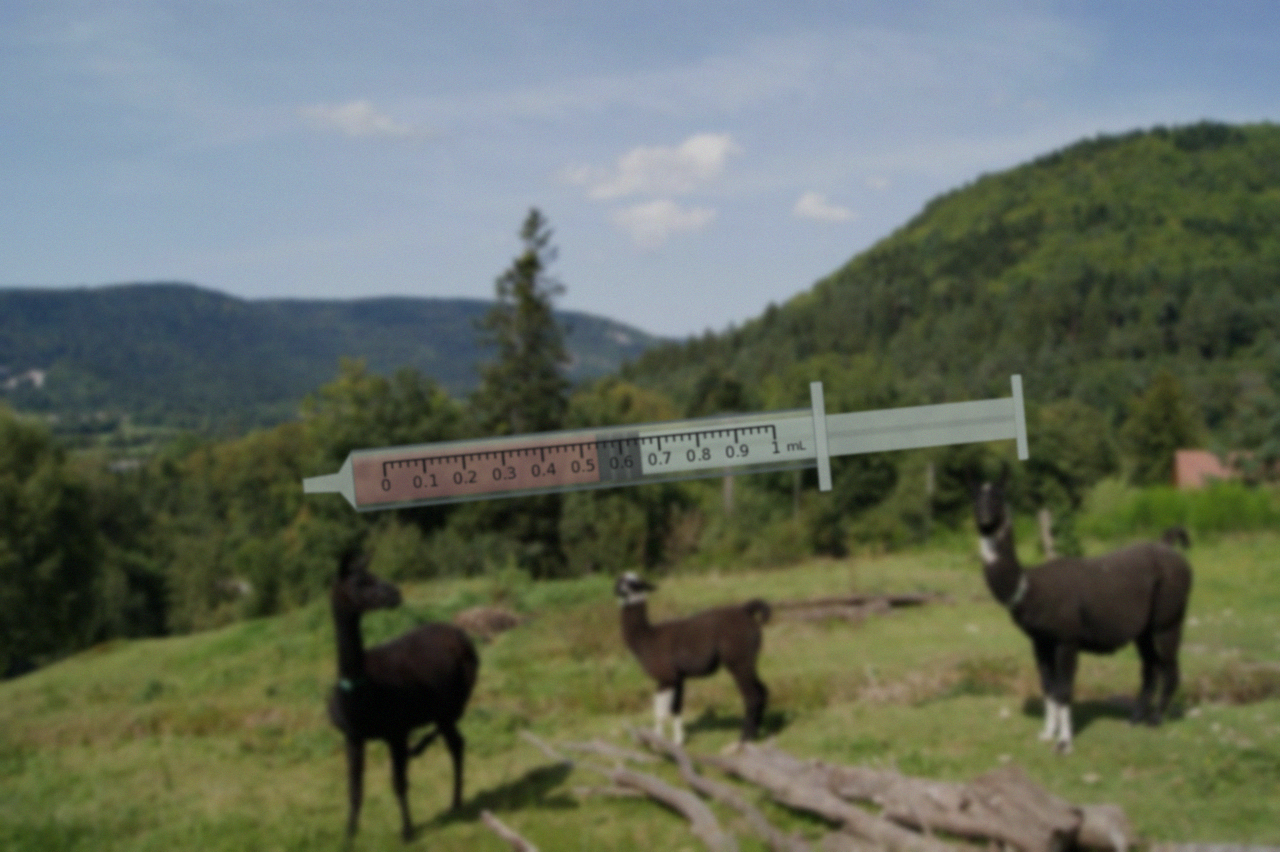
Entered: 0.54 mL
